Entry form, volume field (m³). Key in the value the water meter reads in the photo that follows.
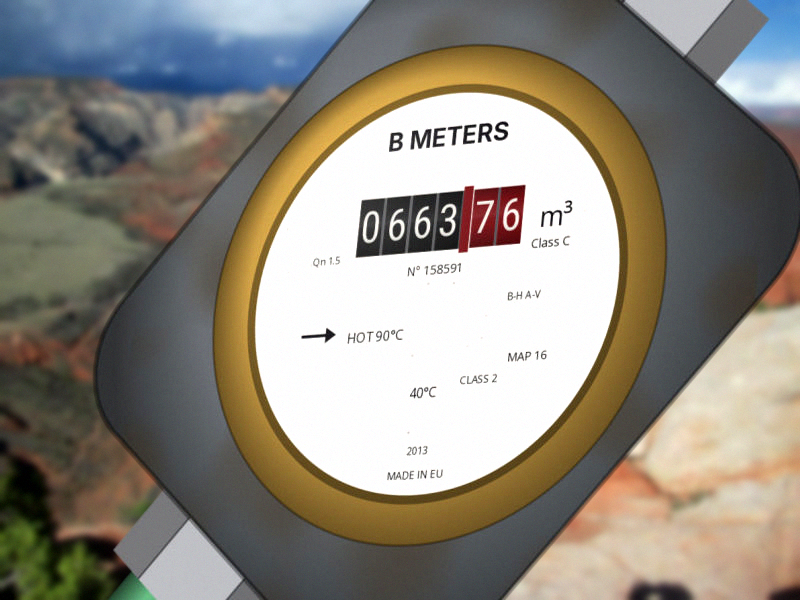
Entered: 663.76 m³
